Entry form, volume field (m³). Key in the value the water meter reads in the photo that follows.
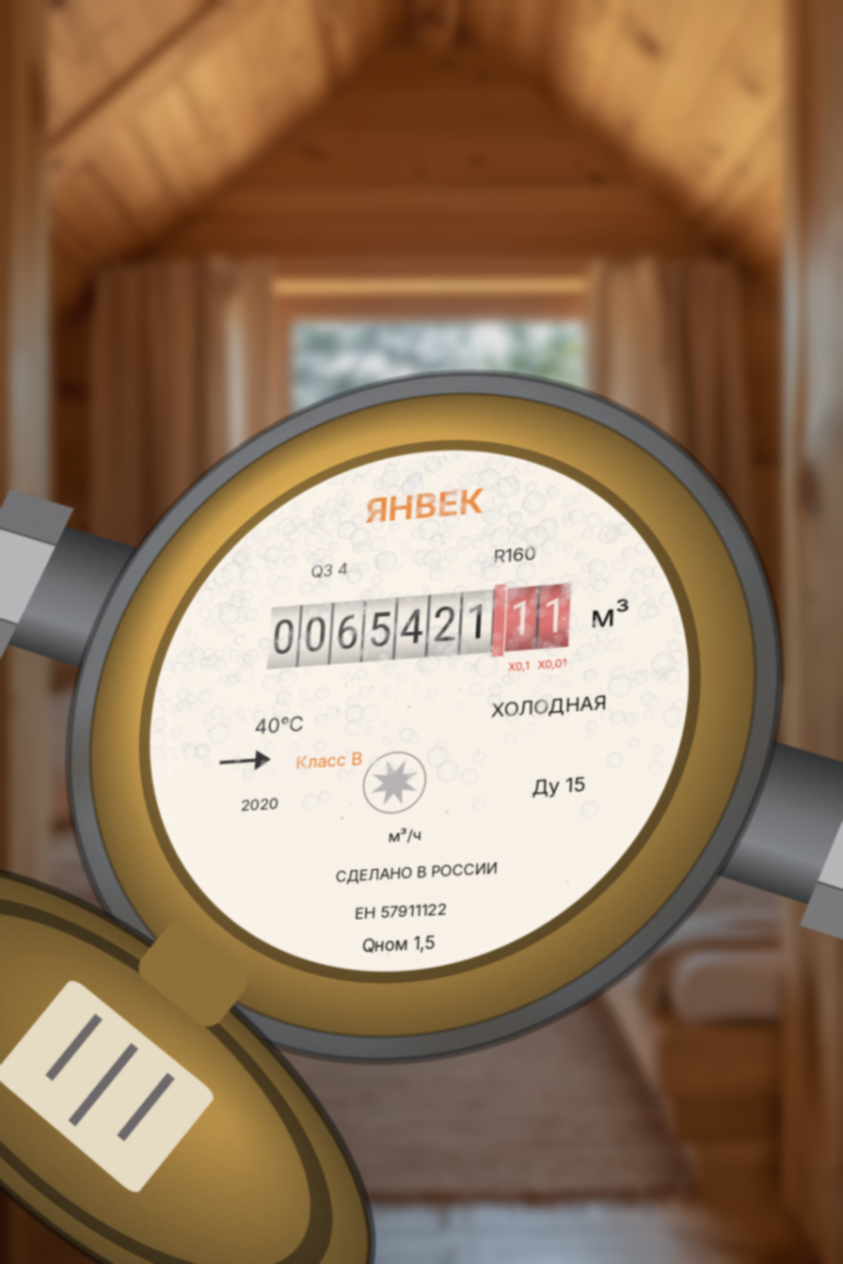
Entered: 65421.11 m³
